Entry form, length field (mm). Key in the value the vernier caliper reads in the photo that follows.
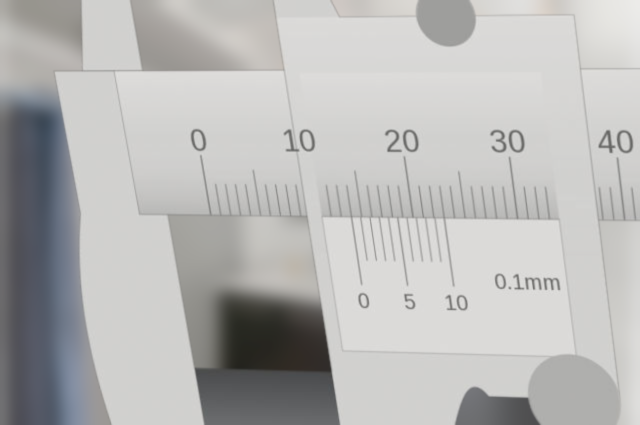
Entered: 14.0 mm
